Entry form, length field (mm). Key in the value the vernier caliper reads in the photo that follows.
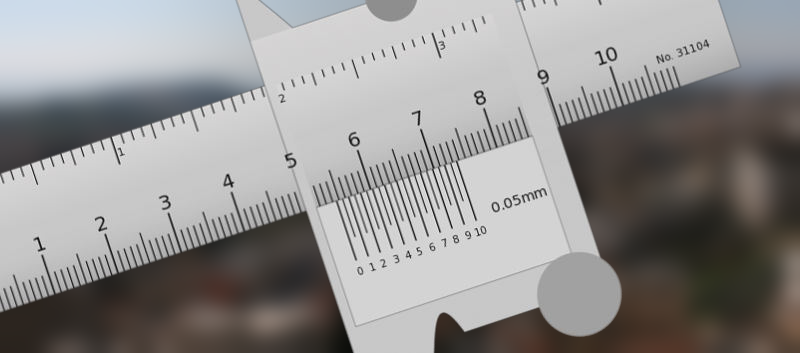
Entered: 54.6 mm
